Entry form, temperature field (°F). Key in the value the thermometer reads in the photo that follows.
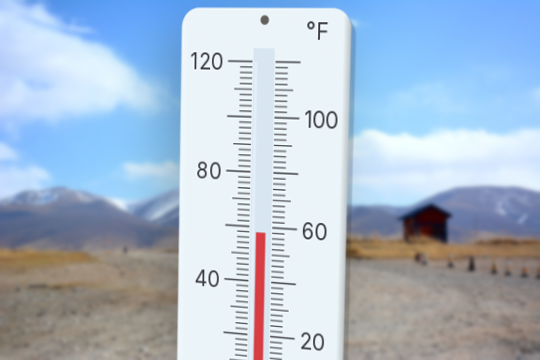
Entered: 58 °F
